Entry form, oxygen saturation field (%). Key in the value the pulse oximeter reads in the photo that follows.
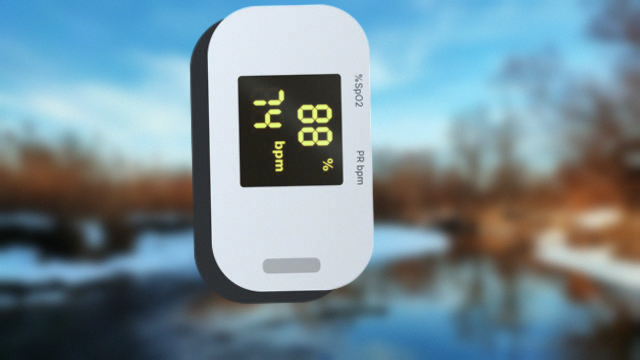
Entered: 88 %
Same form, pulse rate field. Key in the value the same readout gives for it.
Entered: 74 bpm
